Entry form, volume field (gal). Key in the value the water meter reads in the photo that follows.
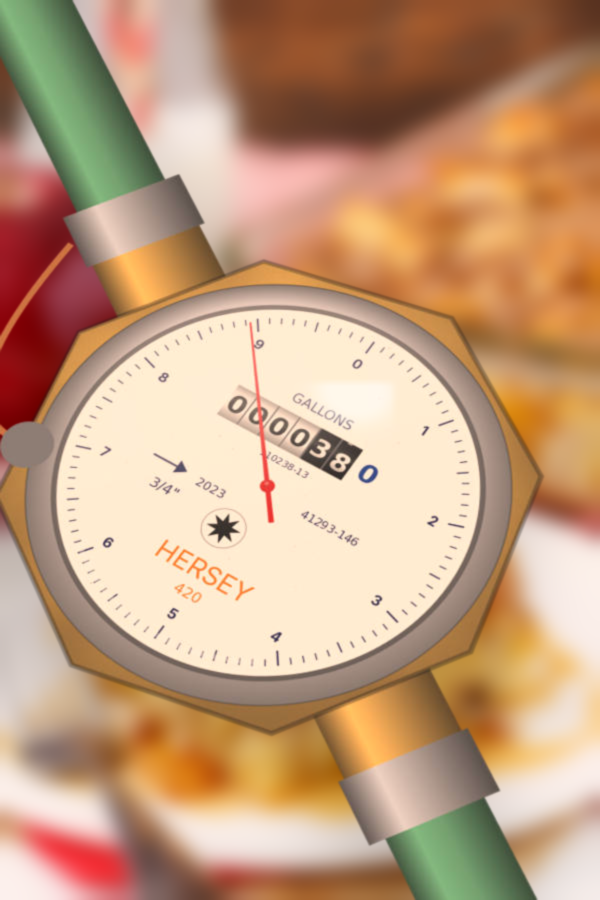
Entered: 378.9 gal
